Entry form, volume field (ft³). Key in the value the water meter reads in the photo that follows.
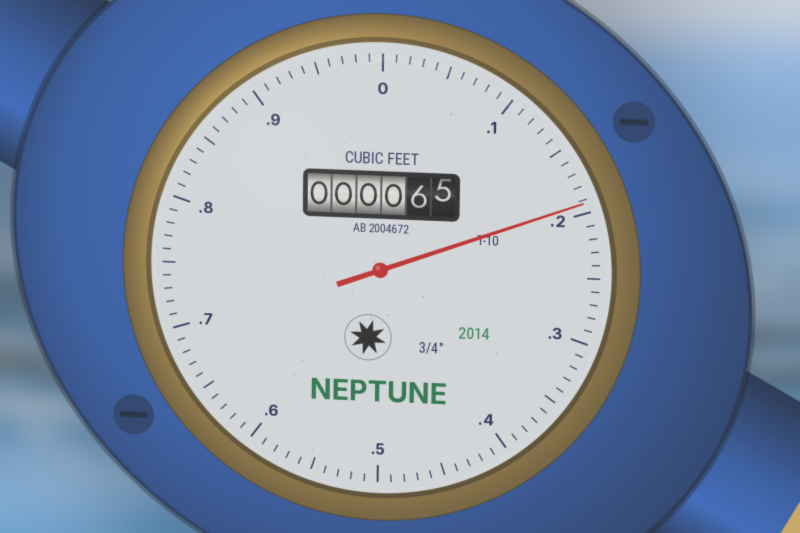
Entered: 65.19 ft³
